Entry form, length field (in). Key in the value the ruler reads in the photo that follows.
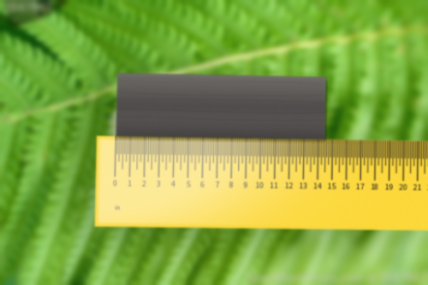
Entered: 14.5 in
